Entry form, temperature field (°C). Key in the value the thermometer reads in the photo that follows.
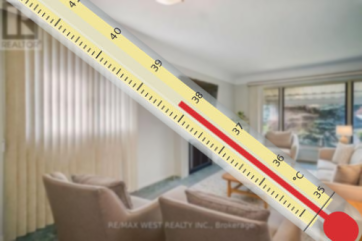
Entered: 38.2 °C
